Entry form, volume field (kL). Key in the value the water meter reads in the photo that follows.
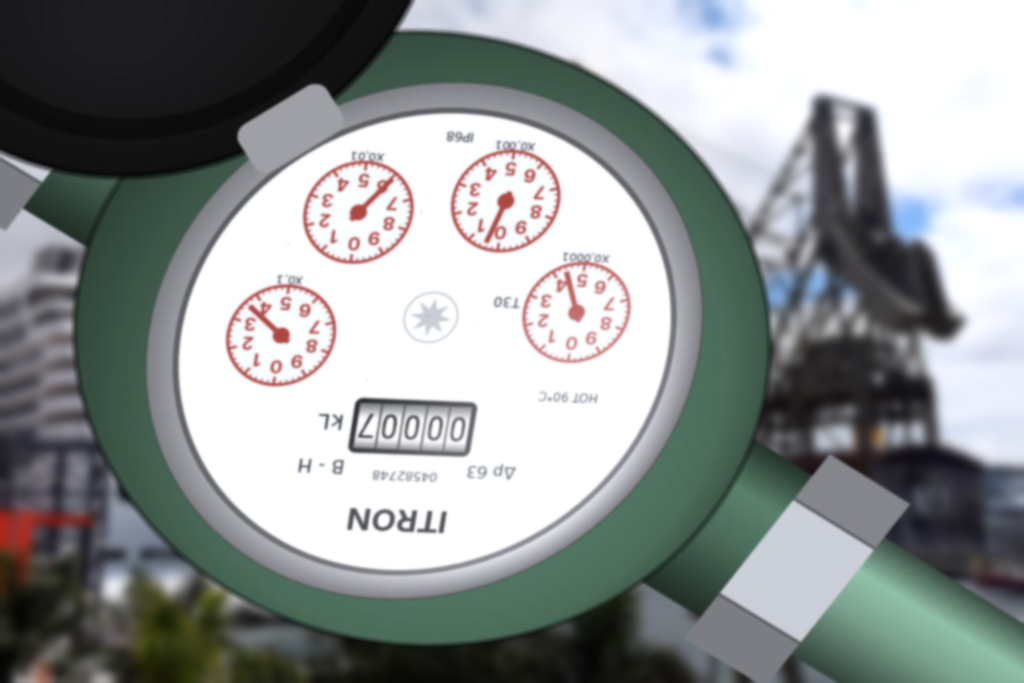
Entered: 7.3604 kL
